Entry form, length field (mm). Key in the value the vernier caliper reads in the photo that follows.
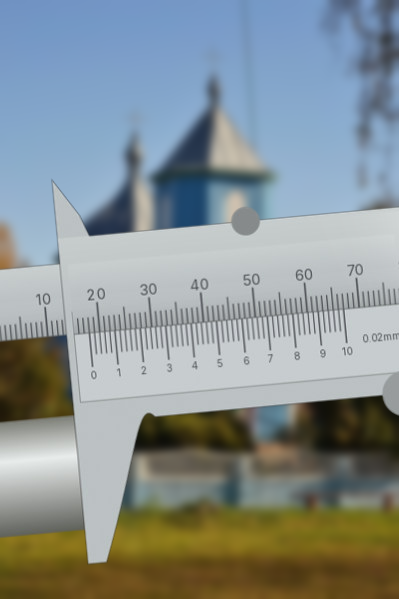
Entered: 18.0 mm
